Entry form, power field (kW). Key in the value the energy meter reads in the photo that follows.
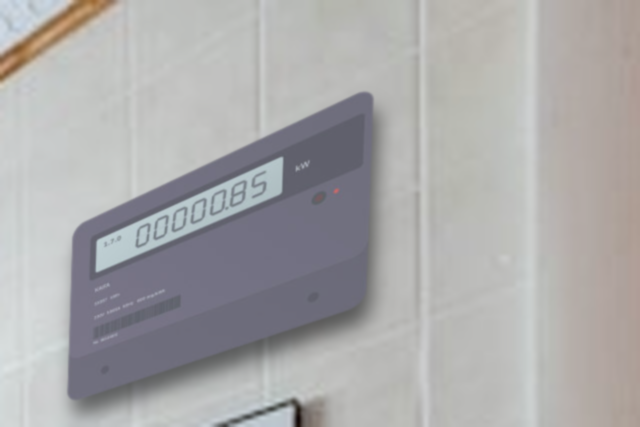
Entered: 0.85 kW
